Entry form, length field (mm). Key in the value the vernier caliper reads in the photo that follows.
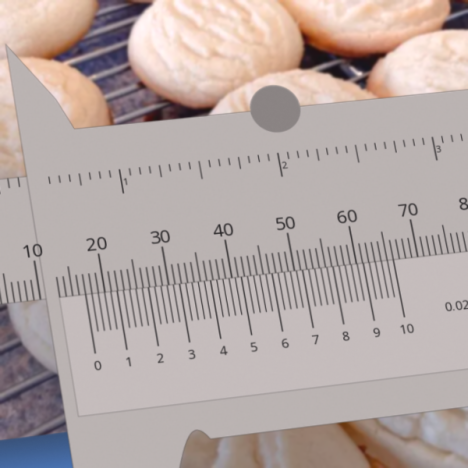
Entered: 17.0 mm
